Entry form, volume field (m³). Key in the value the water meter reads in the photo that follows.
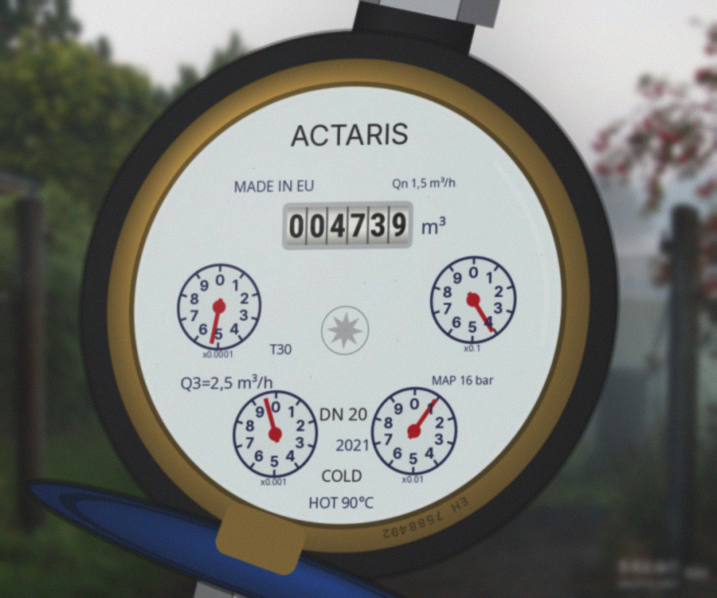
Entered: 4739.4095 m³
